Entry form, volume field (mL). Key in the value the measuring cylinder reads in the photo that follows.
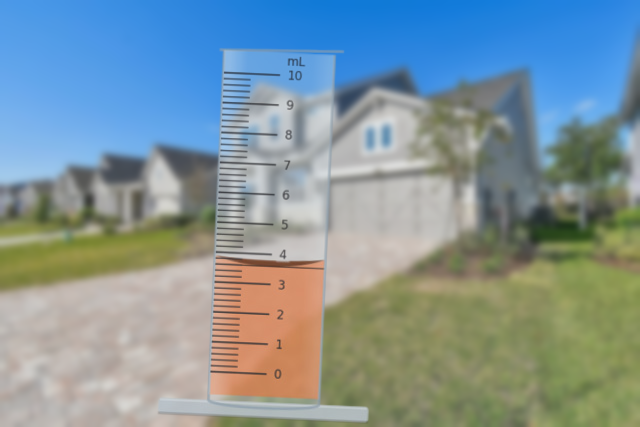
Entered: 3.6 mL
